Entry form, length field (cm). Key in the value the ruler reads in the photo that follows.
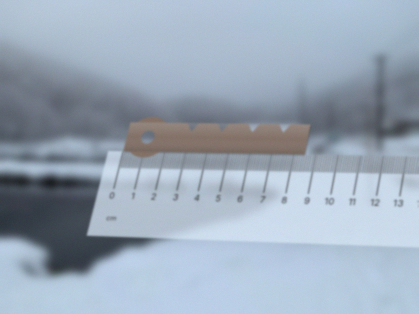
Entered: 8.5 cm
